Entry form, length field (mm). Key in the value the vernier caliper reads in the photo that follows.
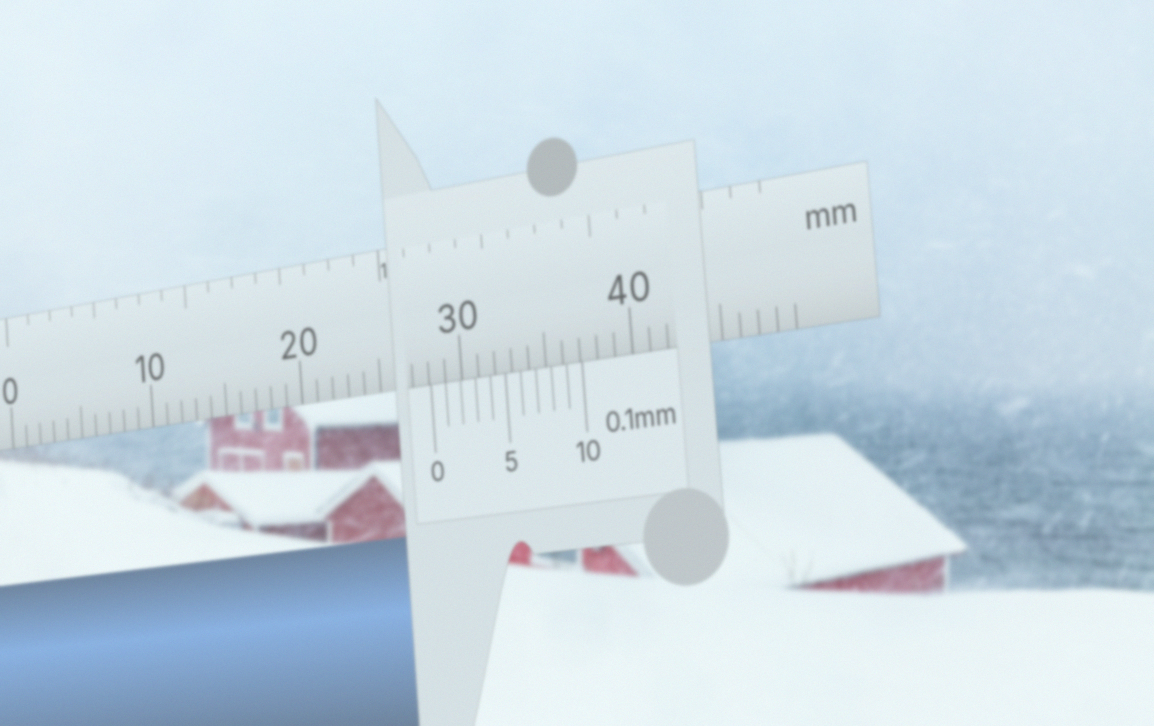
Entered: 28.1 mm
